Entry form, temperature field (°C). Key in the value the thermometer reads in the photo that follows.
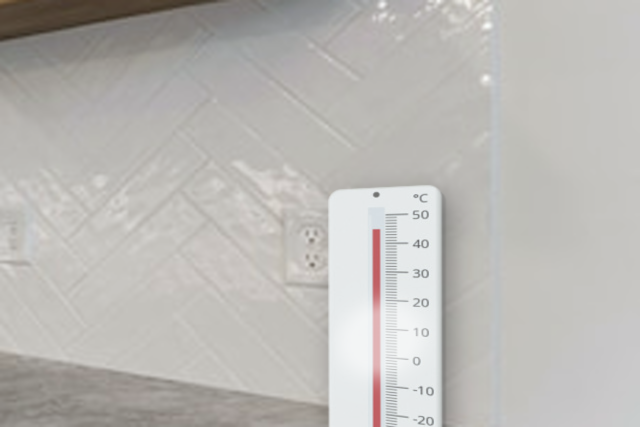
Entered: 45 °C
